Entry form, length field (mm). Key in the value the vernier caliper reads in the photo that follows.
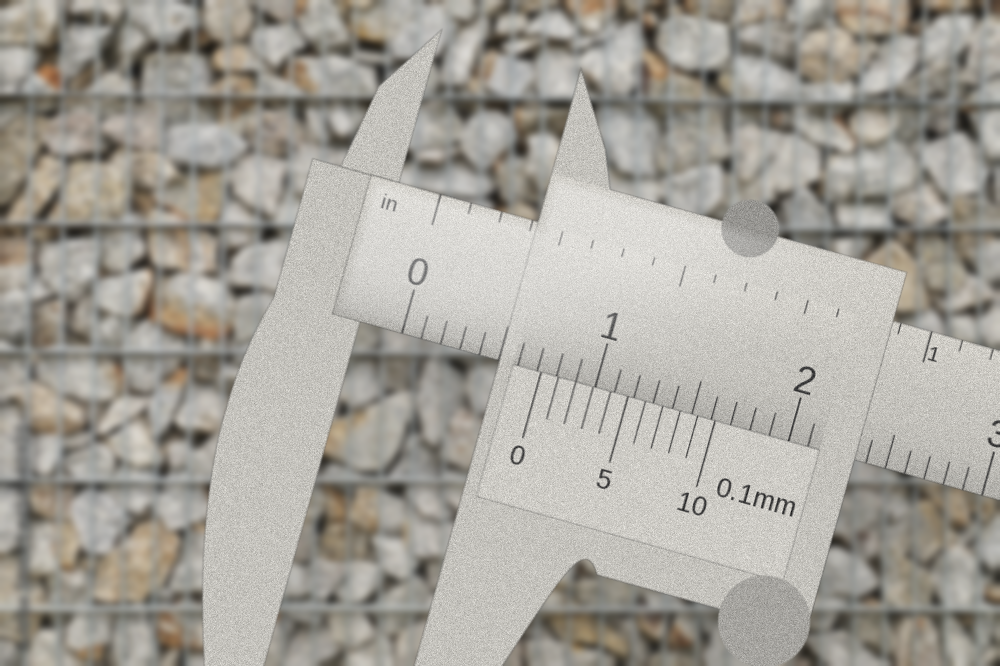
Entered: 7.2 mm
